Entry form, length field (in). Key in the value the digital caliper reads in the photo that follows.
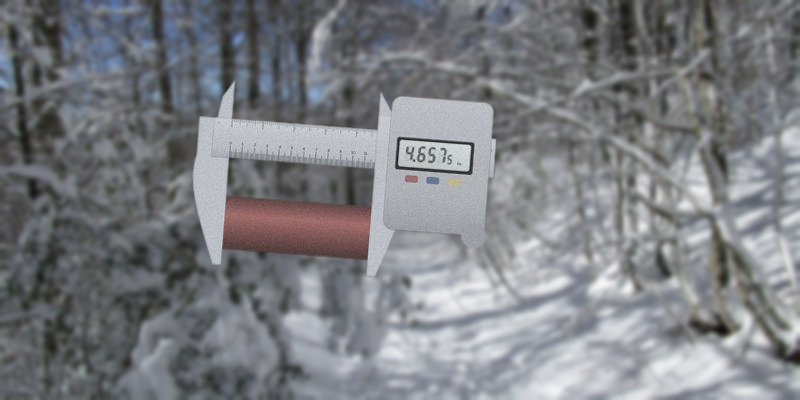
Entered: 4.6575 in
